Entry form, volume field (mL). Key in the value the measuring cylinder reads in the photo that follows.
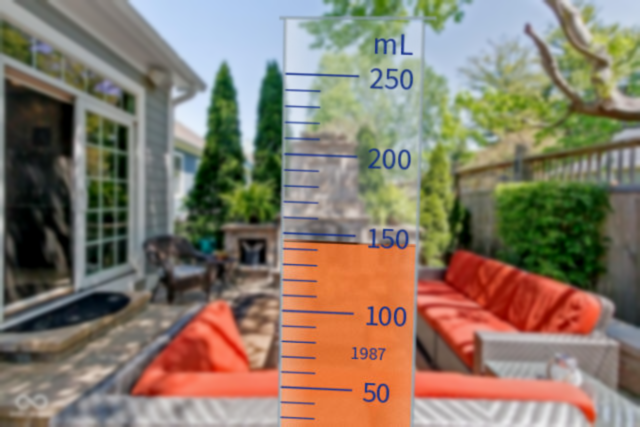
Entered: 145 mL
